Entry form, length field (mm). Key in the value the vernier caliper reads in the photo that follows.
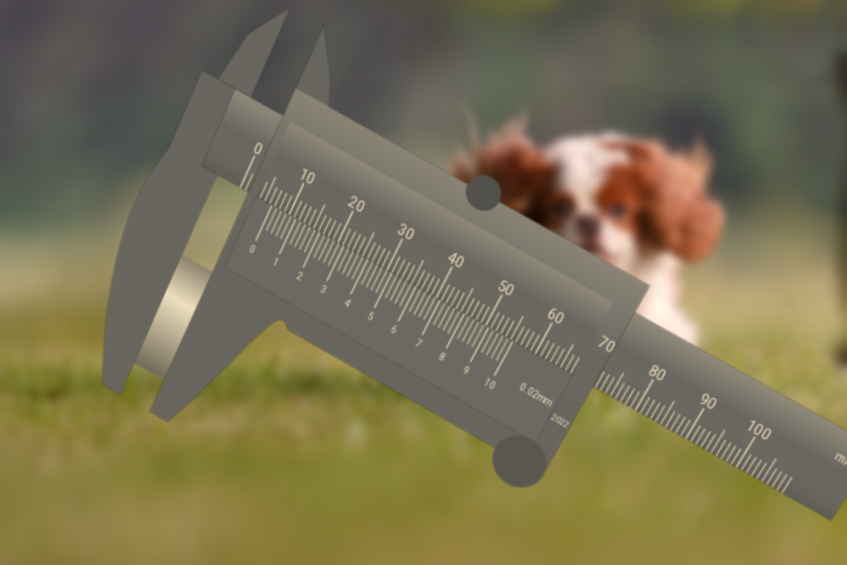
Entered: 6.5 mm
